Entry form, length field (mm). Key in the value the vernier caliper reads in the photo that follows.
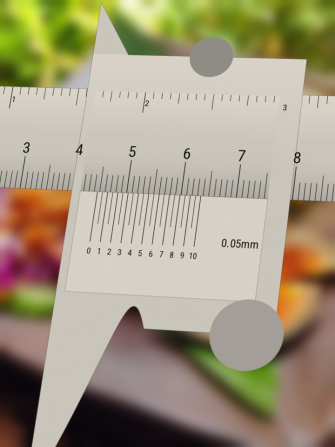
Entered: 44.6 mm
